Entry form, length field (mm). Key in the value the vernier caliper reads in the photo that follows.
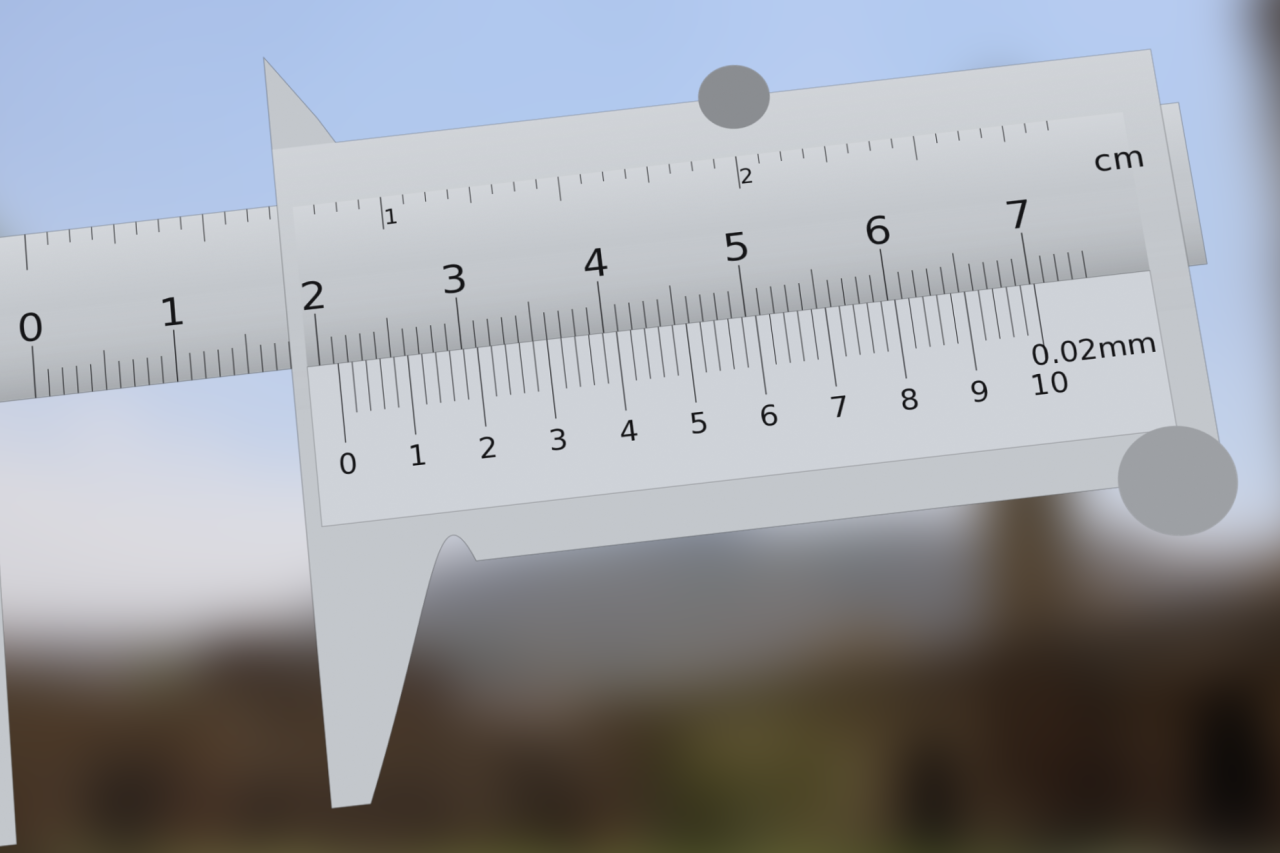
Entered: 21.3 mm
